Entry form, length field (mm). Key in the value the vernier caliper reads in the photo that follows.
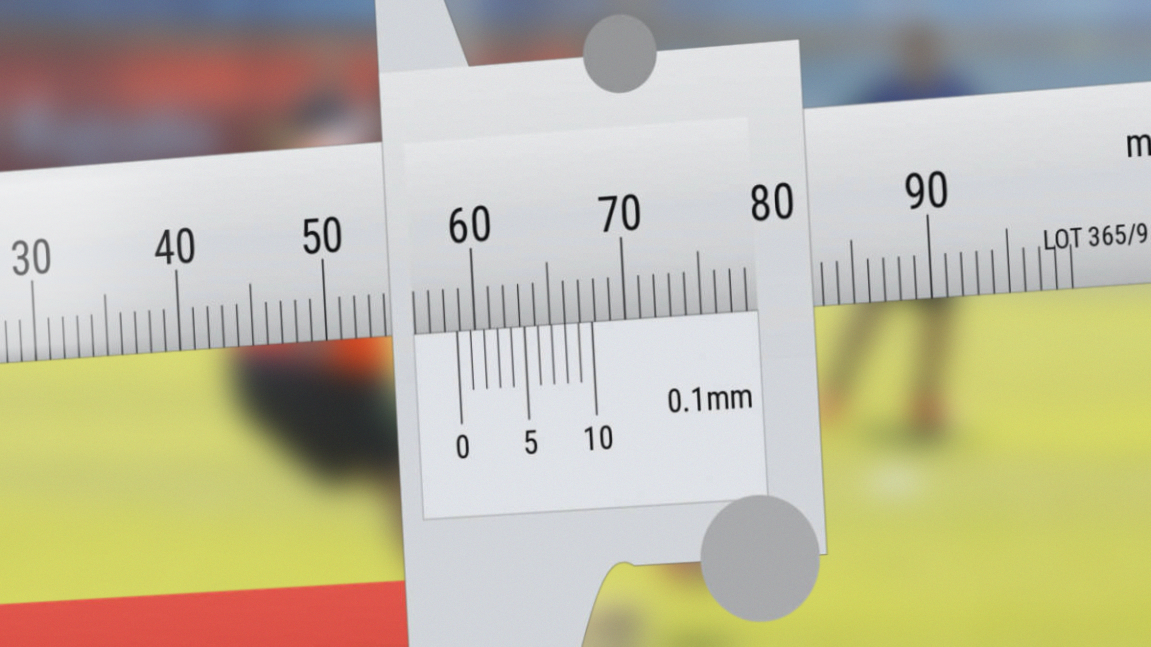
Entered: 58.8 mm
